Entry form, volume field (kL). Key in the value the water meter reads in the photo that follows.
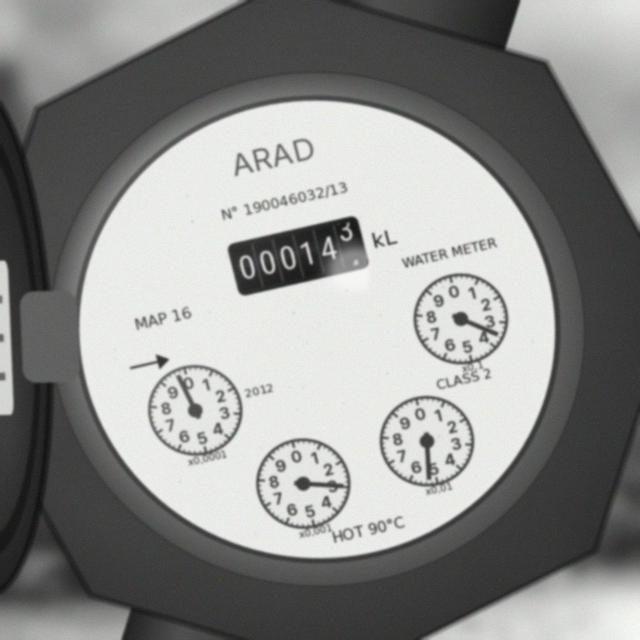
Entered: 143.3529 kL
